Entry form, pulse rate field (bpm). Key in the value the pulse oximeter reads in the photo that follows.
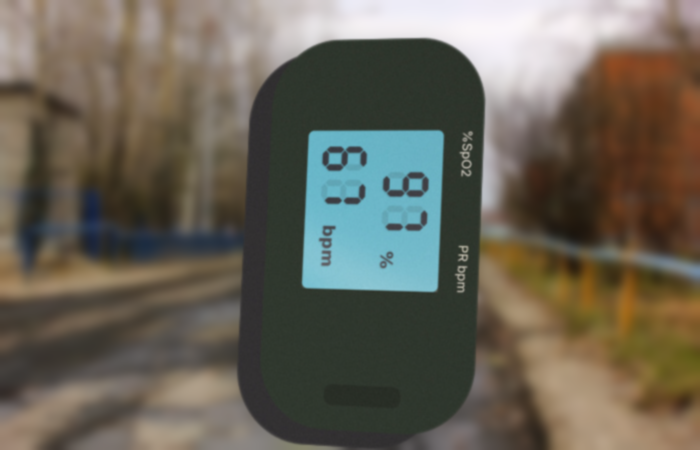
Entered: 67 bpm
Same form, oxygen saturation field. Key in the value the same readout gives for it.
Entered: 97 %
